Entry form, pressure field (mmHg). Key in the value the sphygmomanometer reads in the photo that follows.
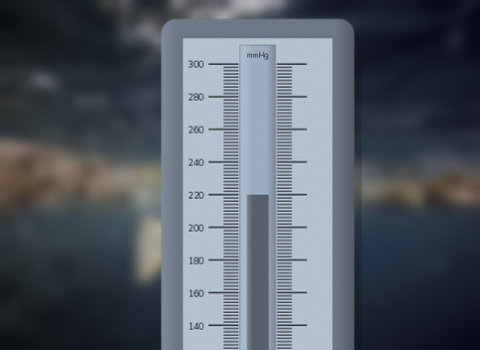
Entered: 220 mmHg
